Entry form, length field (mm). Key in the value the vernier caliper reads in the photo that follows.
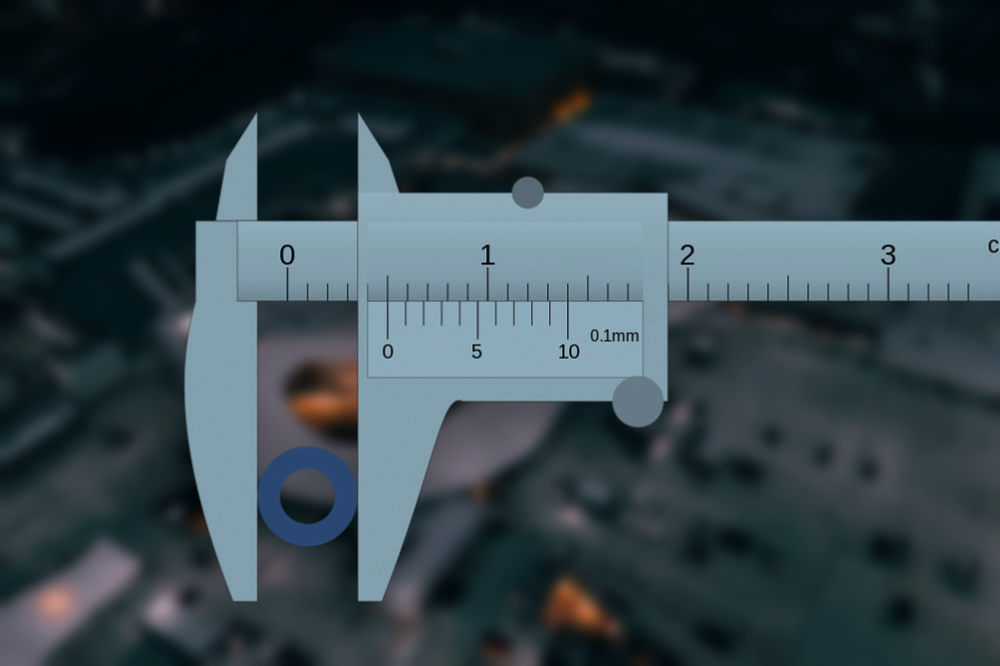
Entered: 5.0 mm
